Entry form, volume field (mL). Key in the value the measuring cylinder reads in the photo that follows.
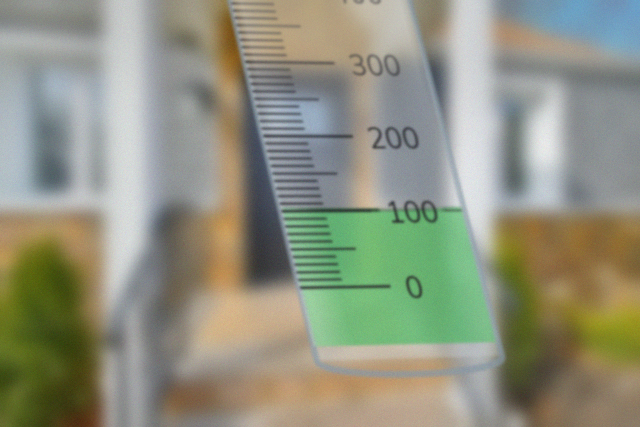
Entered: 100 mL
